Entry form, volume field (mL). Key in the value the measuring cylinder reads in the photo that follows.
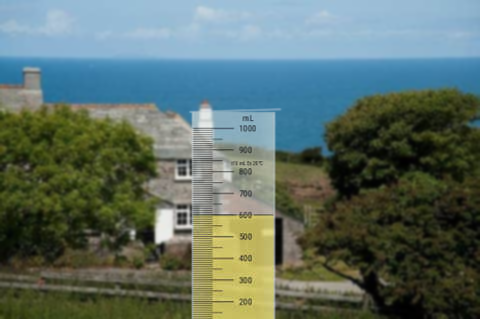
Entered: 600 mL
